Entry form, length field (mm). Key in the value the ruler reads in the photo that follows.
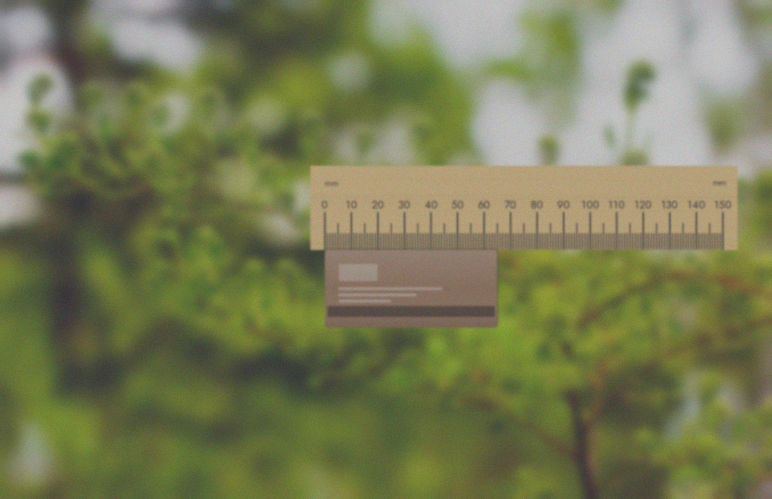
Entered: 65 mm
